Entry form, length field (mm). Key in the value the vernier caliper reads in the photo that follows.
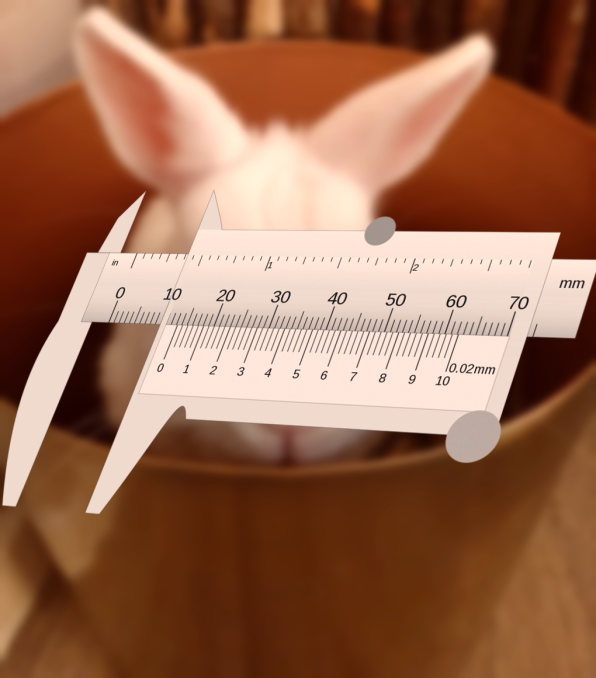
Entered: 13.2 mm
